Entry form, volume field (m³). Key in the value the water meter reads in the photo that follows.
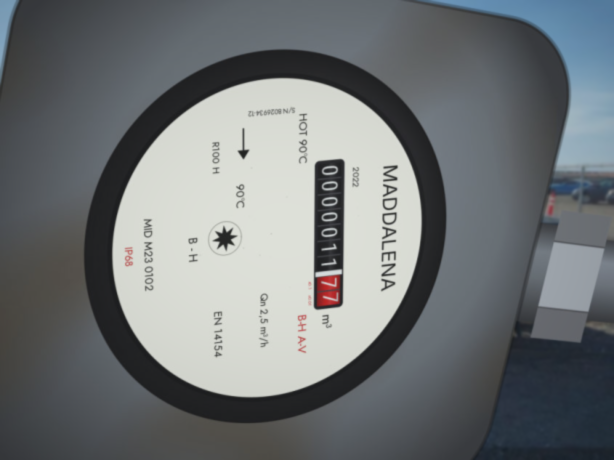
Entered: 11.77 m³
